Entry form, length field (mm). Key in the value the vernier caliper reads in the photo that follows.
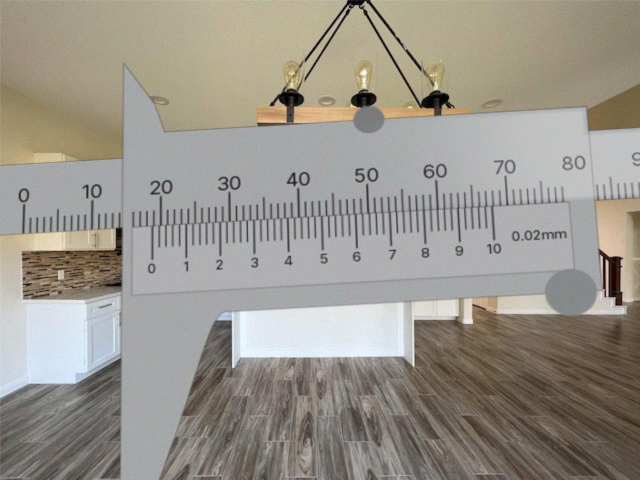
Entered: 18.8 mm
